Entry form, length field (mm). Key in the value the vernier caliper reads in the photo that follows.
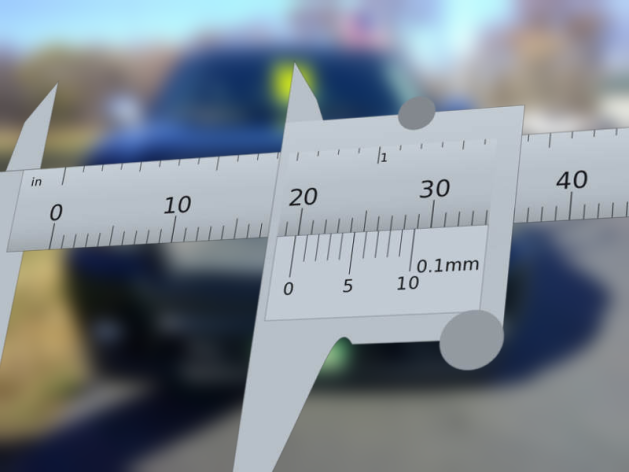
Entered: 19.8 mm
